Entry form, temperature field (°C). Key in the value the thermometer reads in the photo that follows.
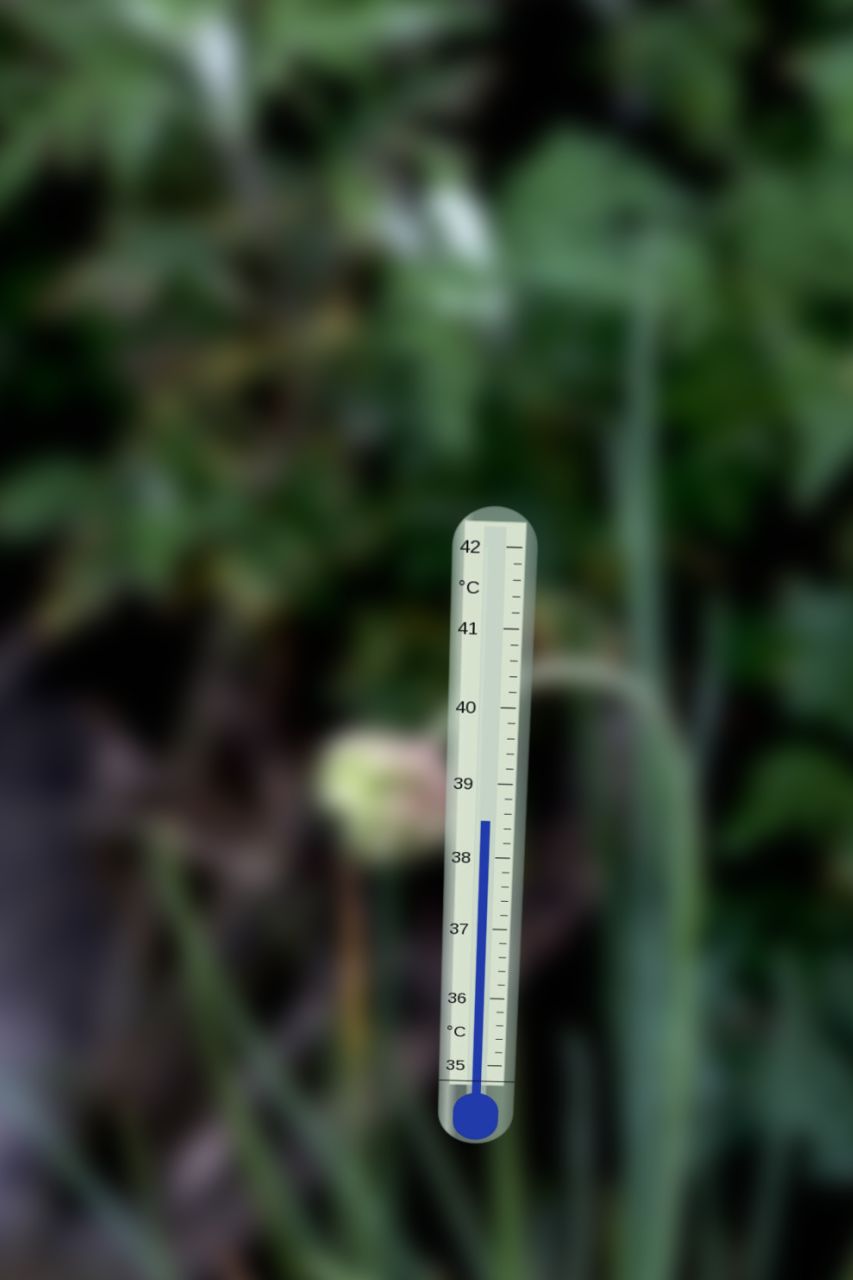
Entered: 38.5 °C
